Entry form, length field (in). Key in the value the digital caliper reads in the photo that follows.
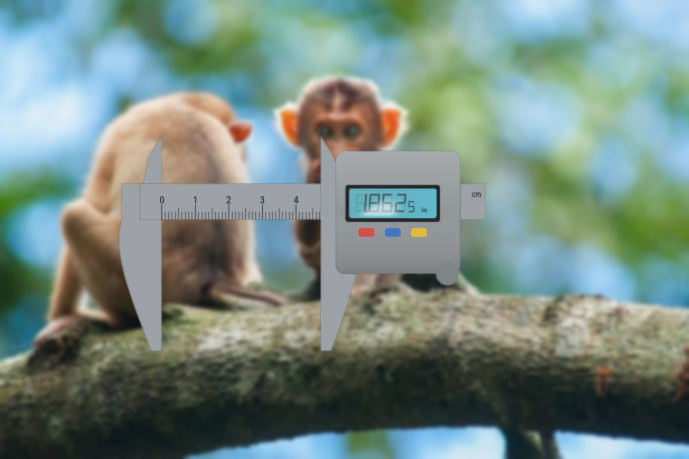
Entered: 1.8625 in
